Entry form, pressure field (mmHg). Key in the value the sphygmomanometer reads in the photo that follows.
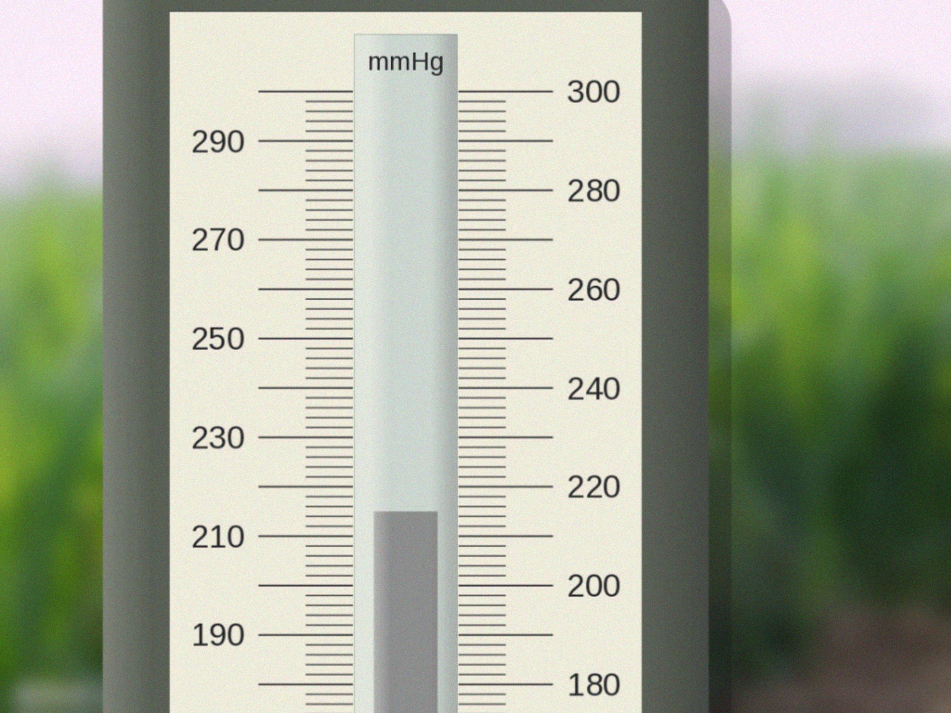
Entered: 215 mmHg
